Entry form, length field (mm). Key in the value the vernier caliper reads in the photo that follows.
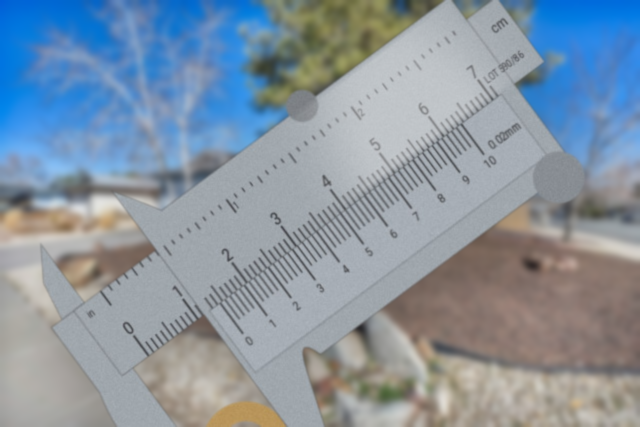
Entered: 14.5 mm
